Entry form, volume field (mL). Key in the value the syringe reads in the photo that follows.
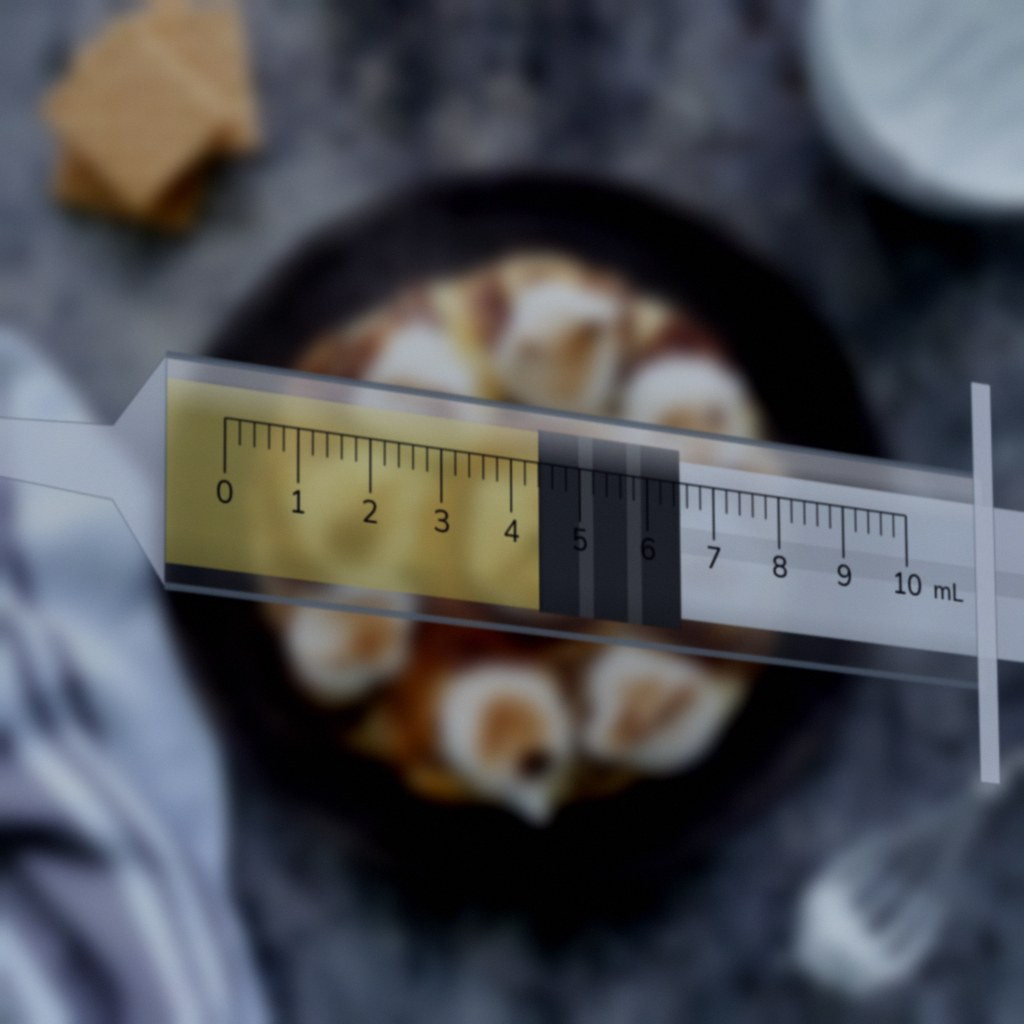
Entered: 4.4 mL
